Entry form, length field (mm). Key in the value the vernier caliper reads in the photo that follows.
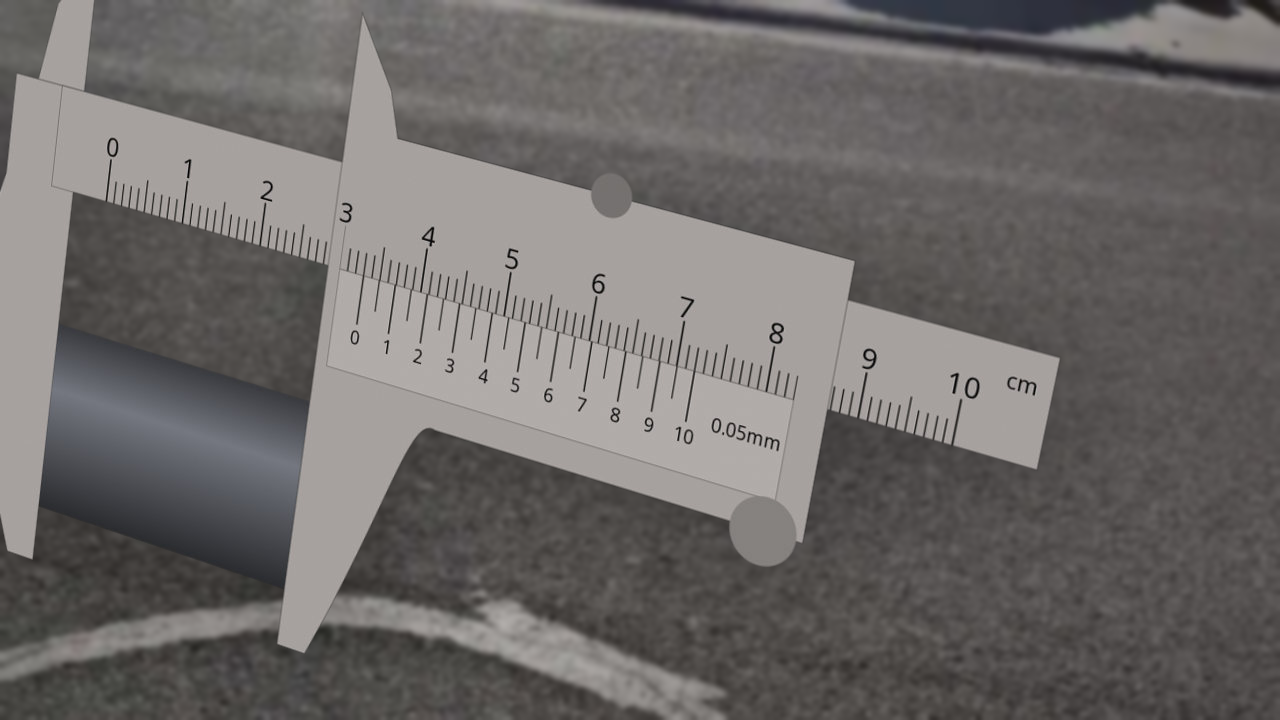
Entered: 33.0 mm
